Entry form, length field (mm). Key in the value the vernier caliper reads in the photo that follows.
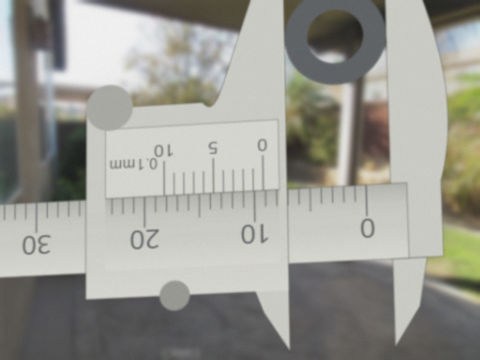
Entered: 9.2 mm
